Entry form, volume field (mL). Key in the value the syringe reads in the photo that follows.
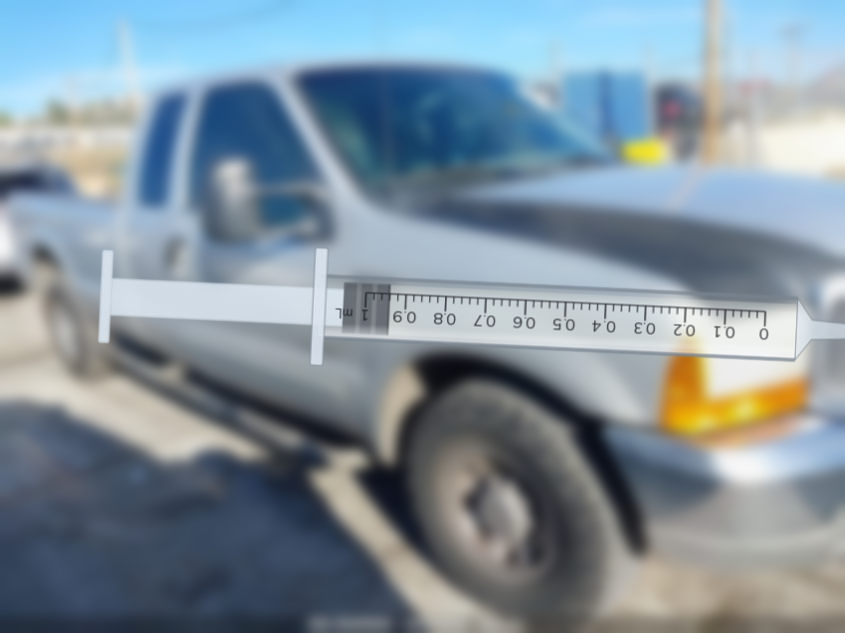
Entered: 0.94 mL
